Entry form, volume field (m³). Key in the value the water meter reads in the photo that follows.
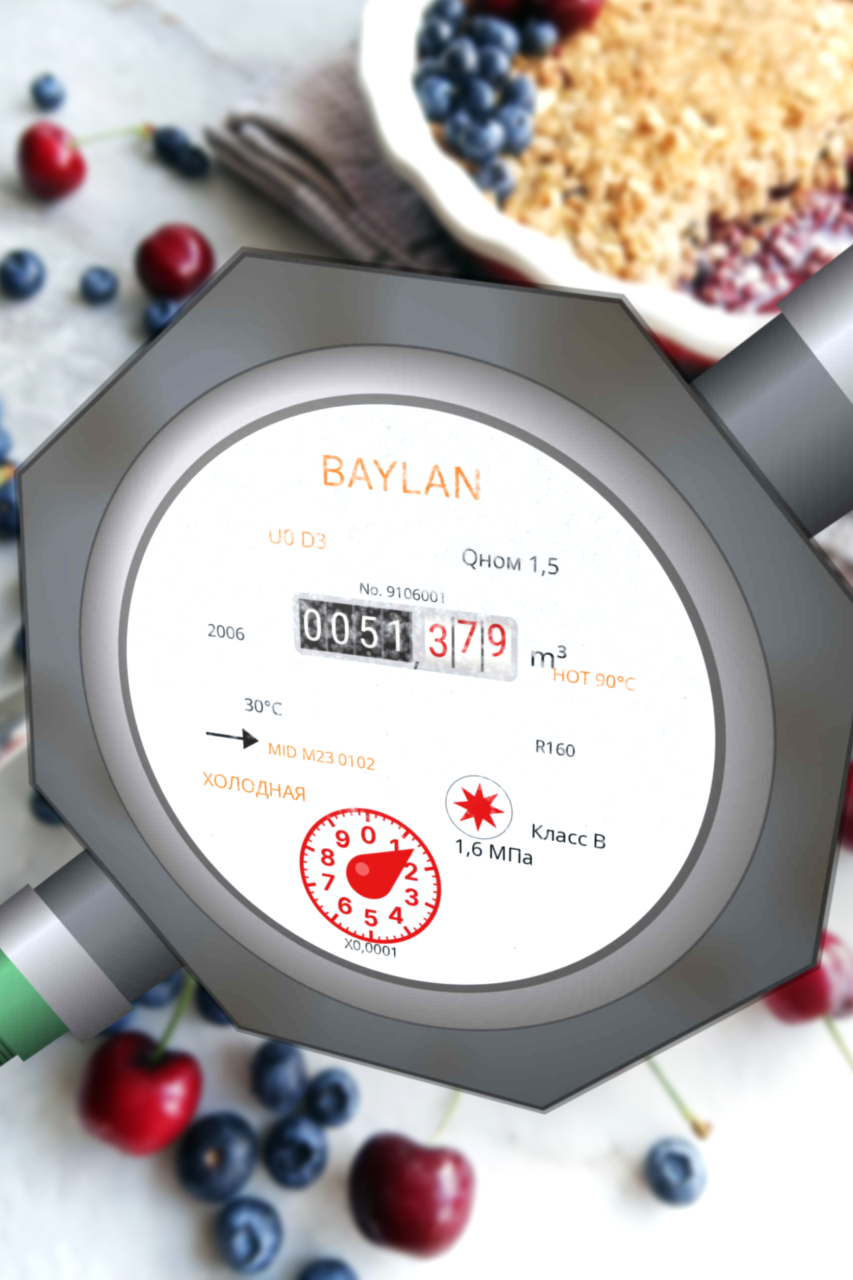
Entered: 51.3791 m³
